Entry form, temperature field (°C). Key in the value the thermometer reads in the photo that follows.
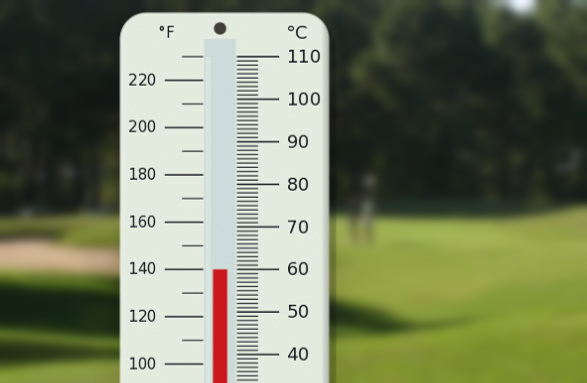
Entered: 60 °C
